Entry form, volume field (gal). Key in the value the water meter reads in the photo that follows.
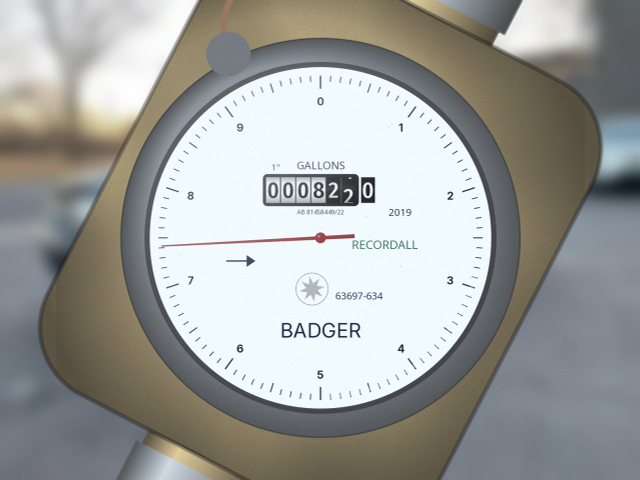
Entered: 8217.4 gal
